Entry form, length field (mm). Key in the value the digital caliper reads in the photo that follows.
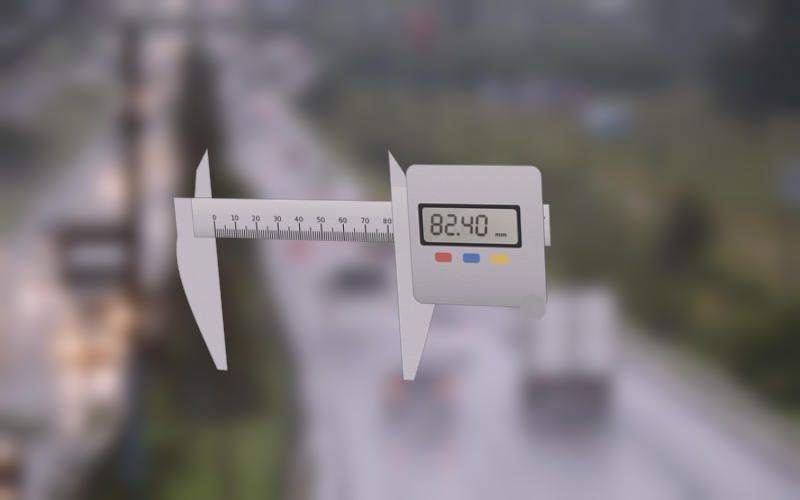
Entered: 82.40 mm
